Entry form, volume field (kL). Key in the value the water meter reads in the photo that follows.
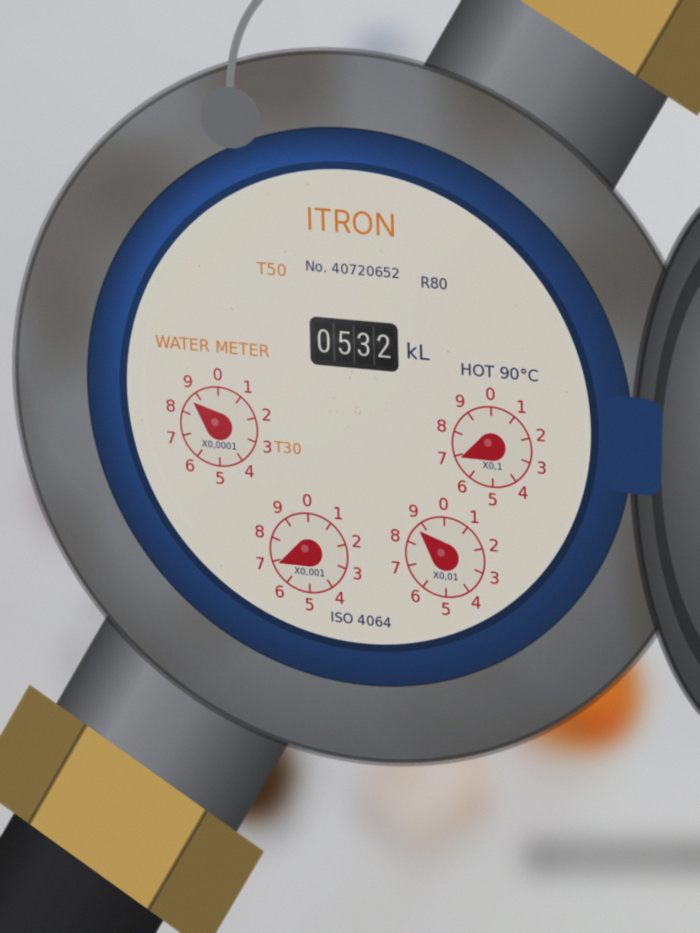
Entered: 532.6868 kL
